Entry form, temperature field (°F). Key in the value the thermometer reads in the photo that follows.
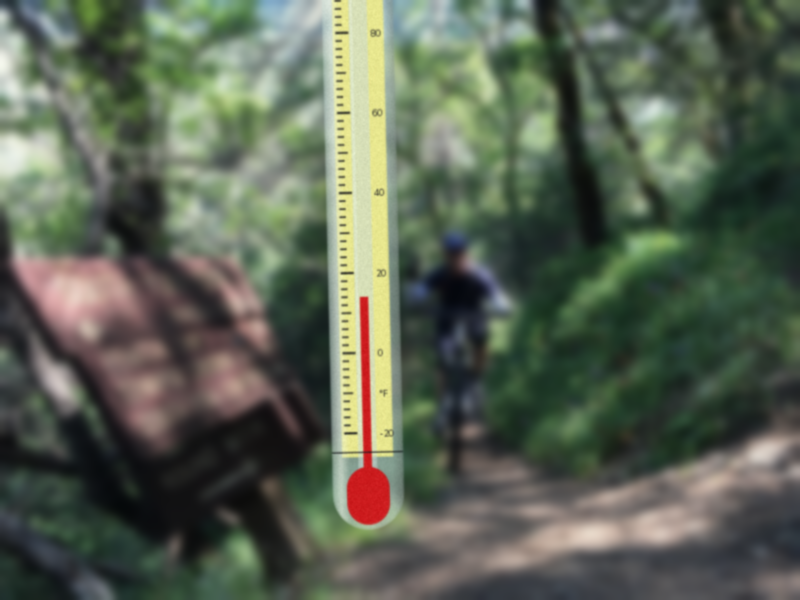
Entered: 14 °F
